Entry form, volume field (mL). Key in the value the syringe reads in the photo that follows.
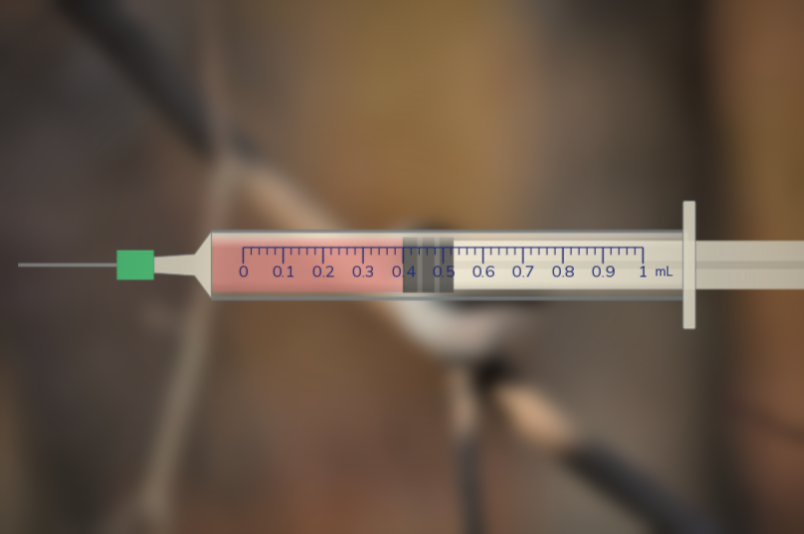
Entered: 0.4 mL
